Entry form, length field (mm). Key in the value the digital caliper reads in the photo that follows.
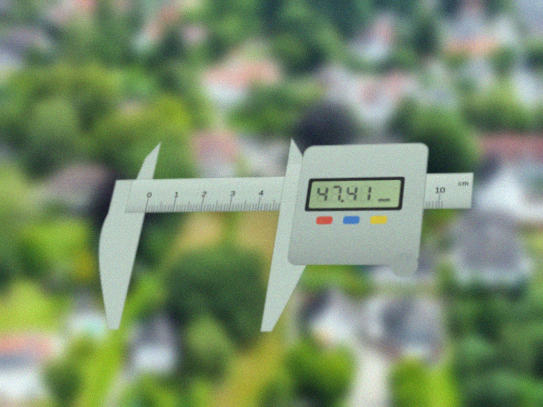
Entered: 47.41 mm
